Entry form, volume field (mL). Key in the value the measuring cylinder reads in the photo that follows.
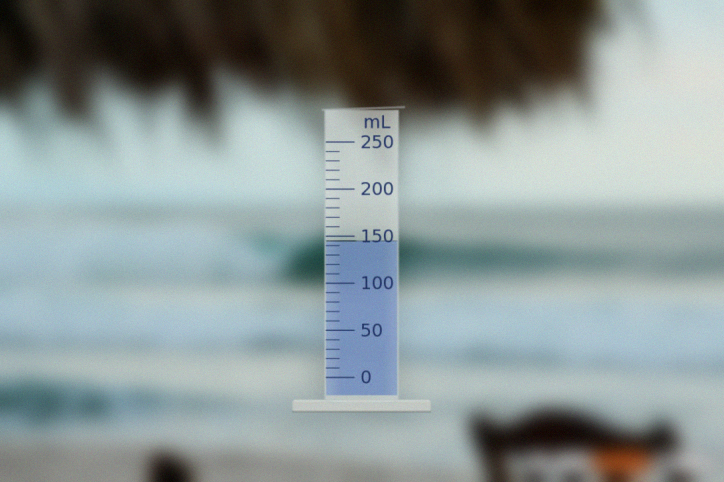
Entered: 145 mL
